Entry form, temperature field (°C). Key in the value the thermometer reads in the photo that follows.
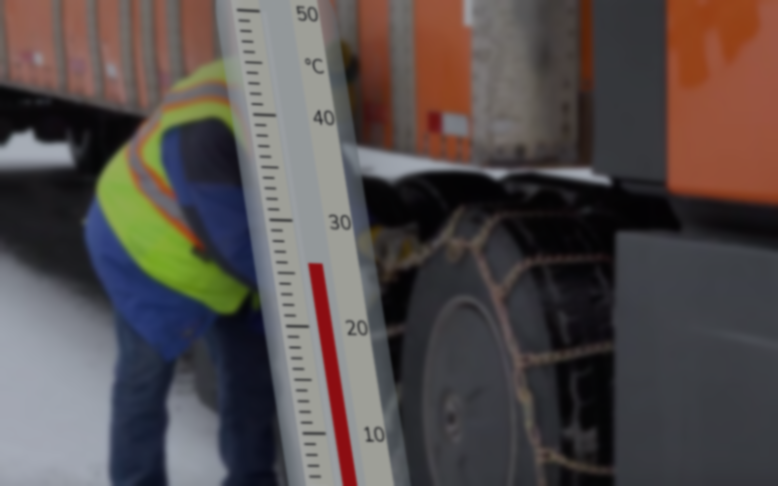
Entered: 26 °C
